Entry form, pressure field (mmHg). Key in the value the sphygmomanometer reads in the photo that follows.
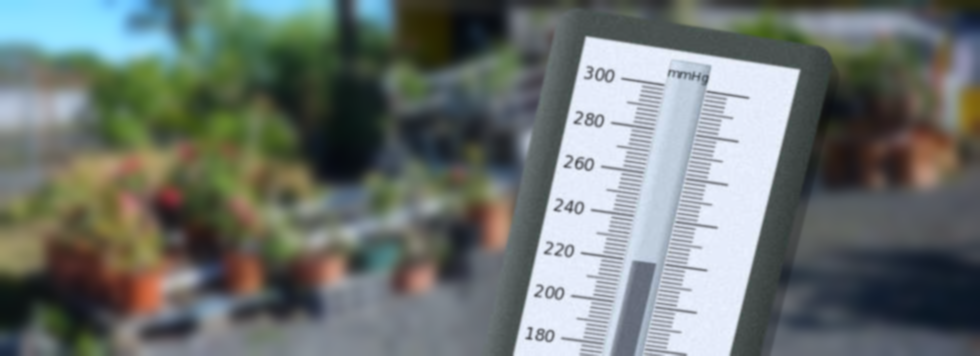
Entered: 220 mmHg
